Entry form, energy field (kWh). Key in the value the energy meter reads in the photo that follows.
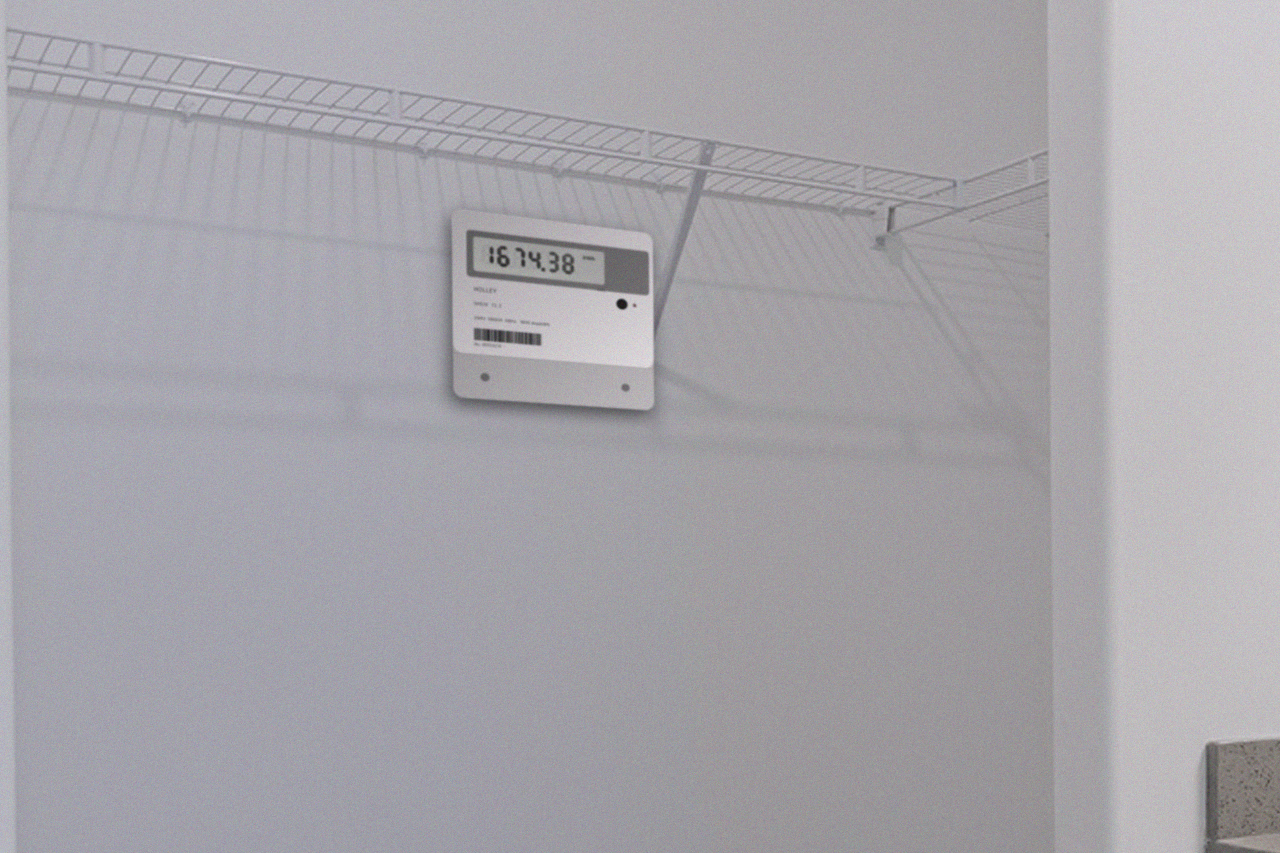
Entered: 1674.38 kWh
